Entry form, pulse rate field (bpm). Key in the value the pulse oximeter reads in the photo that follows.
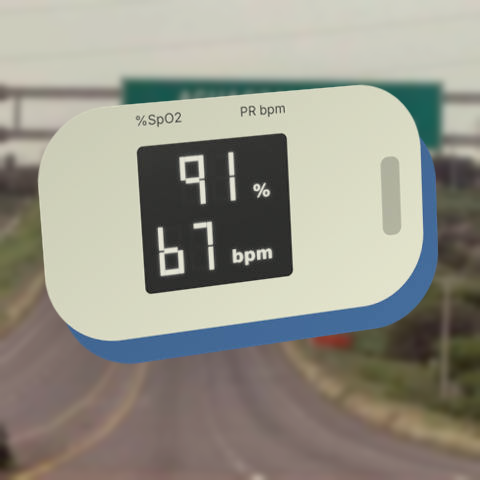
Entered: 67 bpm
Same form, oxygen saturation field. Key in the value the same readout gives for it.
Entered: 91 %
